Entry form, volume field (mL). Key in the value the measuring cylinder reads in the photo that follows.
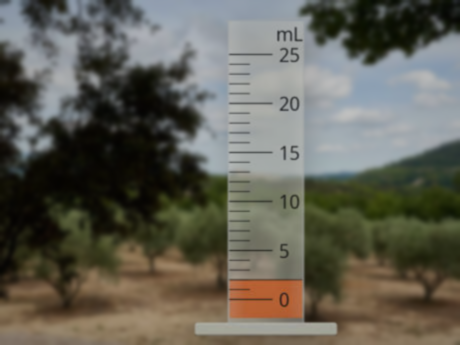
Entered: 2 mL
